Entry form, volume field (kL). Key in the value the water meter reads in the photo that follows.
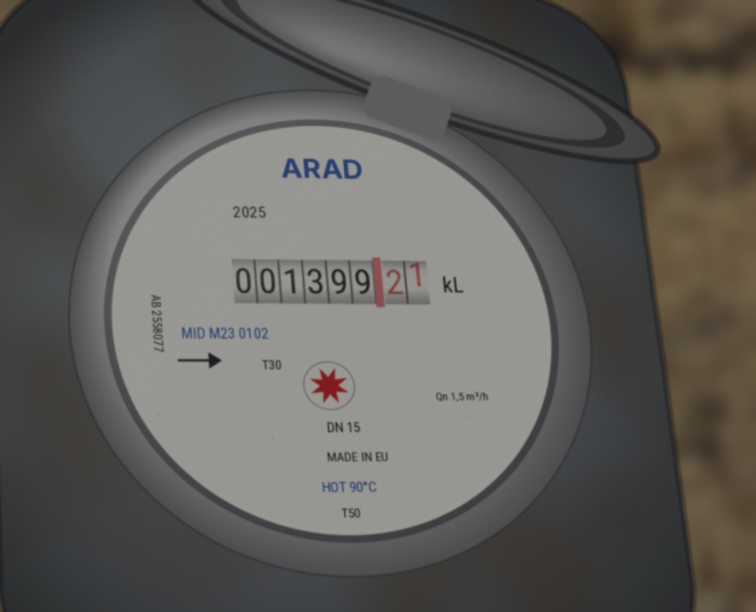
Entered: 1399.21 kL
